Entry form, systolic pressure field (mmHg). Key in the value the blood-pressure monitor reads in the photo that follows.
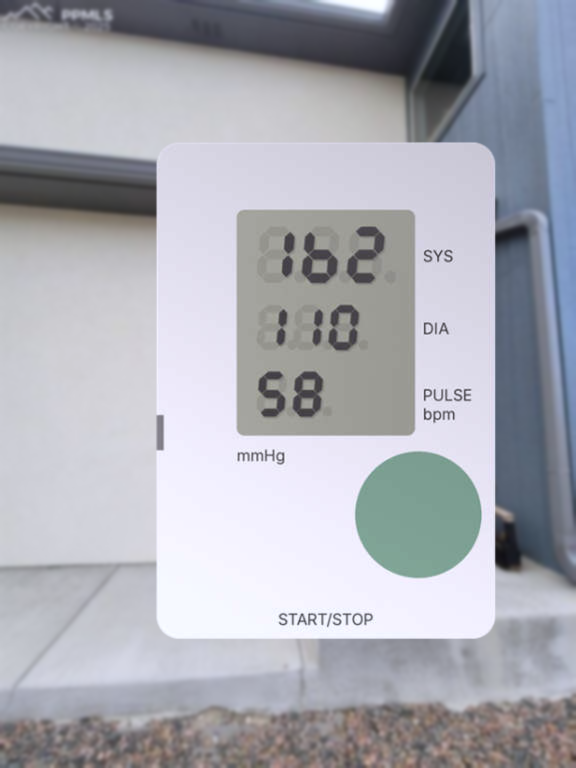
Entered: 162 mmHg
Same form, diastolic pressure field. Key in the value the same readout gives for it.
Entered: 110 mmHg
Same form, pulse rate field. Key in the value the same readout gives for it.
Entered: 58 bpm
